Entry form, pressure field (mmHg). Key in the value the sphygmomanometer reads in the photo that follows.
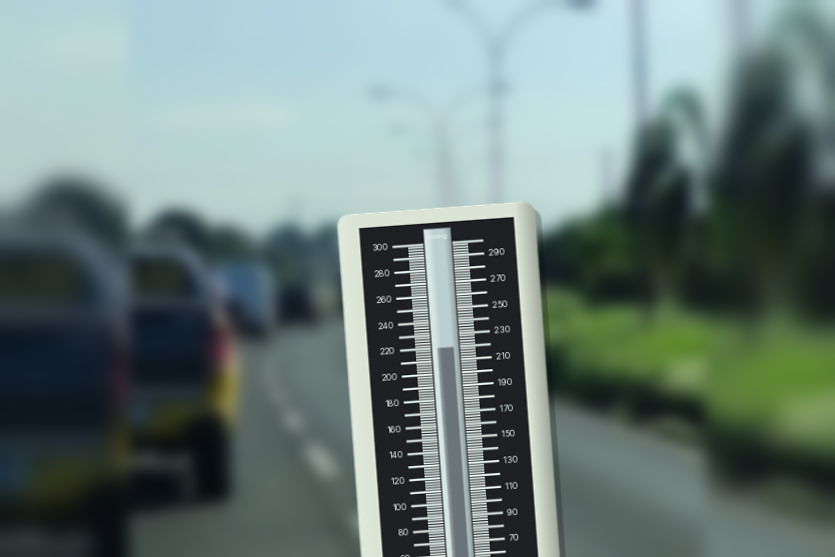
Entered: 220 mmHg
